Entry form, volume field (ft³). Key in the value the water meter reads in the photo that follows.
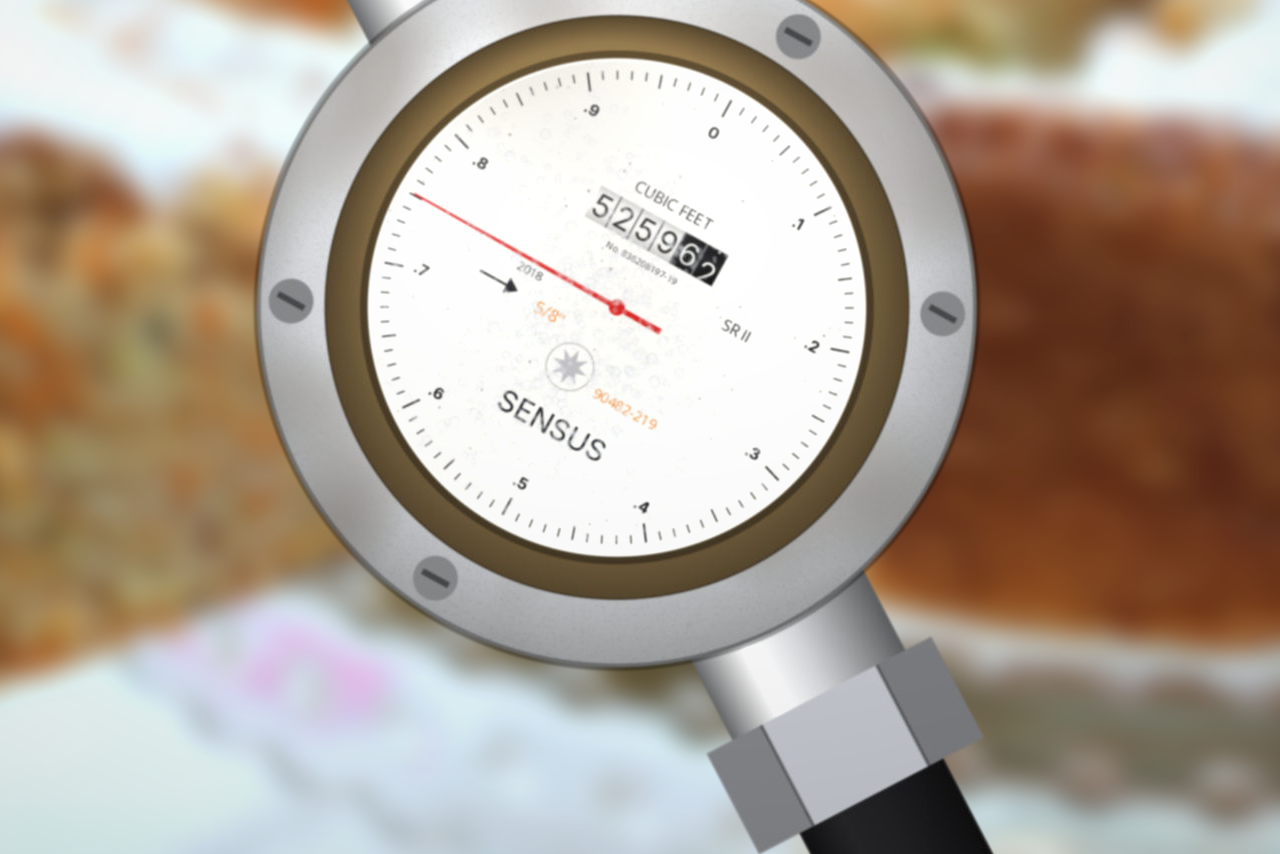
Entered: 525961.75 ft³
